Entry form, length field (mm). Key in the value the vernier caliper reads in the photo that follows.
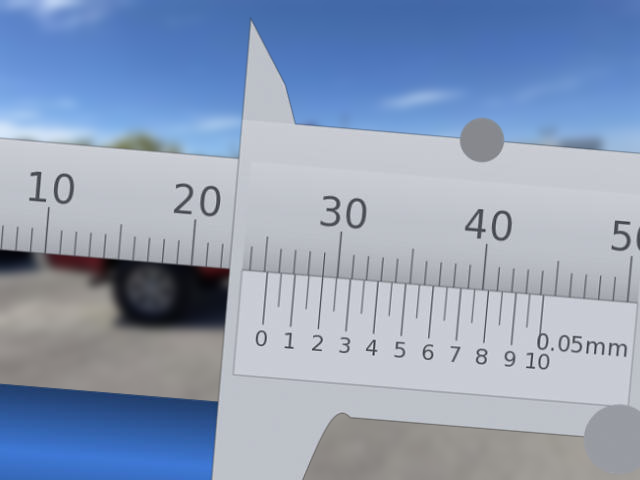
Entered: 25.2 mm
